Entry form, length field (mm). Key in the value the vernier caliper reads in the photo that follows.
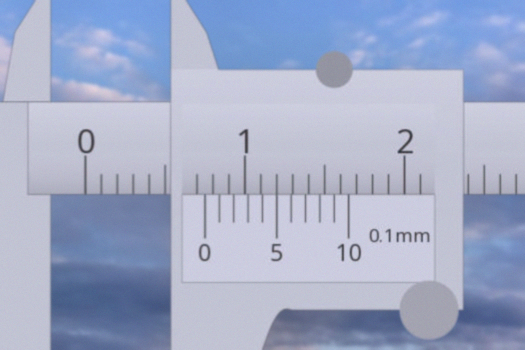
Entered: 7.5 mm
